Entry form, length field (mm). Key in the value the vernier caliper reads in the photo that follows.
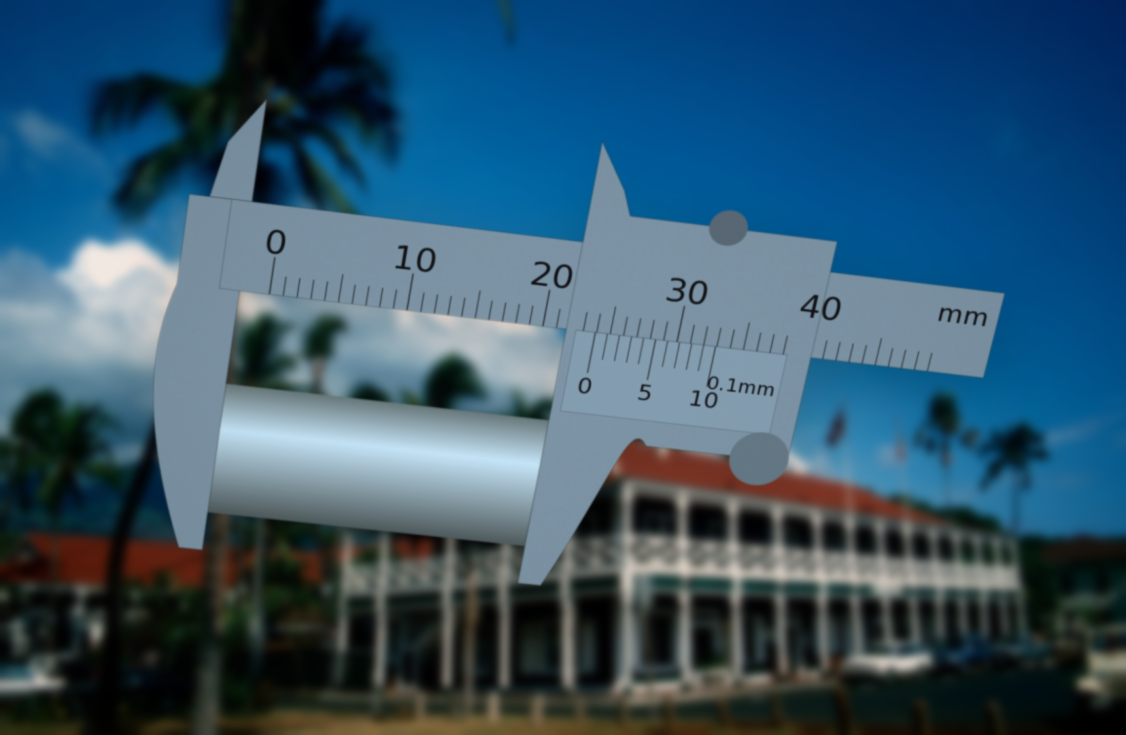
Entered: 23.9 mm
